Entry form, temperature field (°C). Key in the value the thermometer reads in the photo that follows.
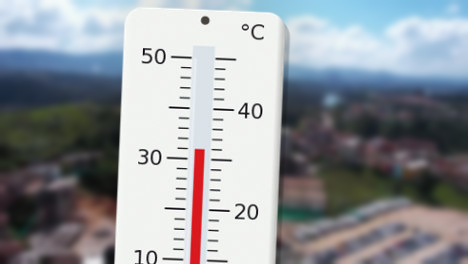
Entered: 32 °C
